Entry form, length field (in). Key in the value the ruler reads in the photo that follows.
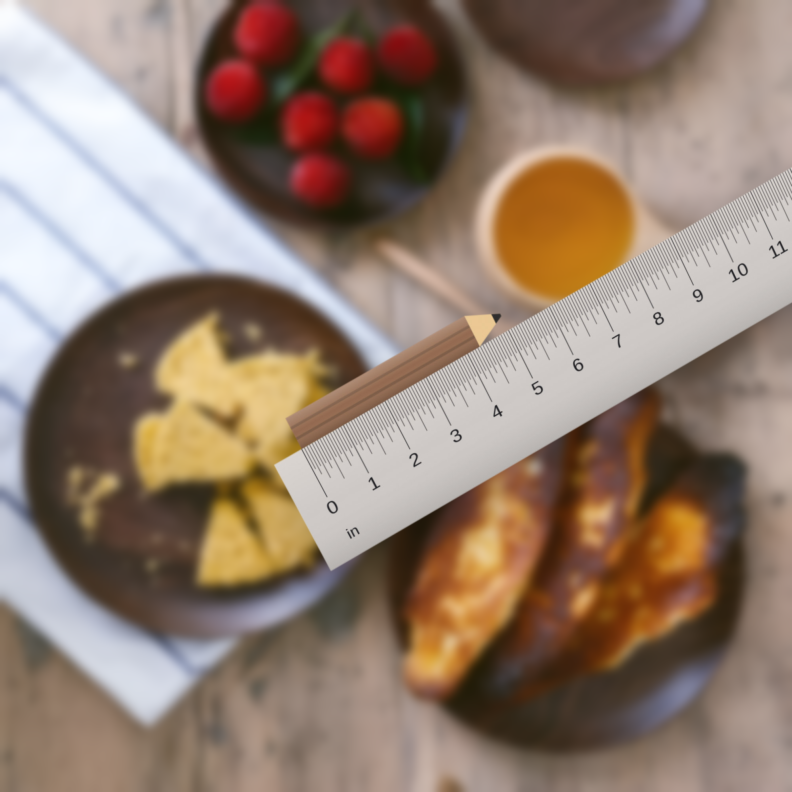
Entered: 5 in
